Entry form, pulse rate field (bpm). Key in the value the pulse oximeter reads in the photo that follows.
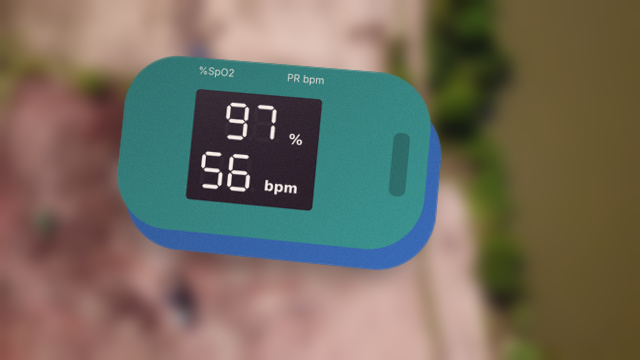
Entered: 56 bpm
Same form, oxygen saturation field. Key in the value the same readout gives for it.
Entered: 97 %
